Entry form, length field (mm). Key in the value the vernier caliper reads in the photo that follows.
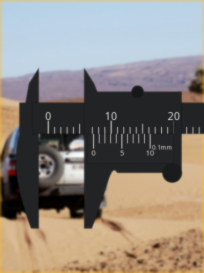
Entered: 7.2 mm
